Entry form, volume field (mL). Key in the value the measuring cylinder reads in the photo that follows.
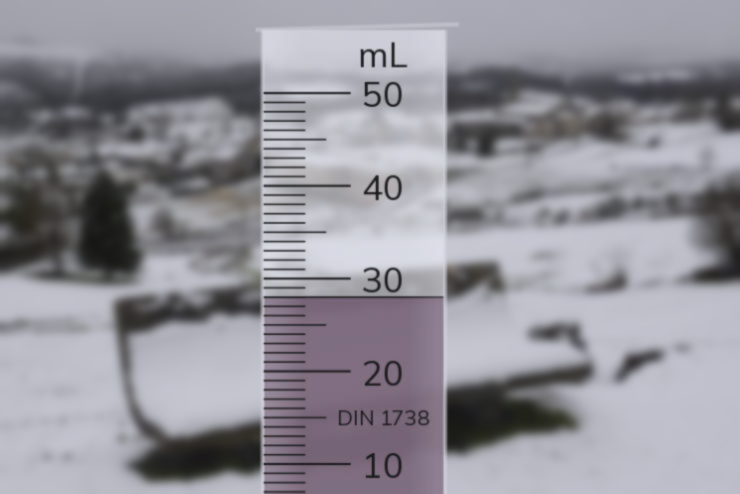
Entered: 28 mL
